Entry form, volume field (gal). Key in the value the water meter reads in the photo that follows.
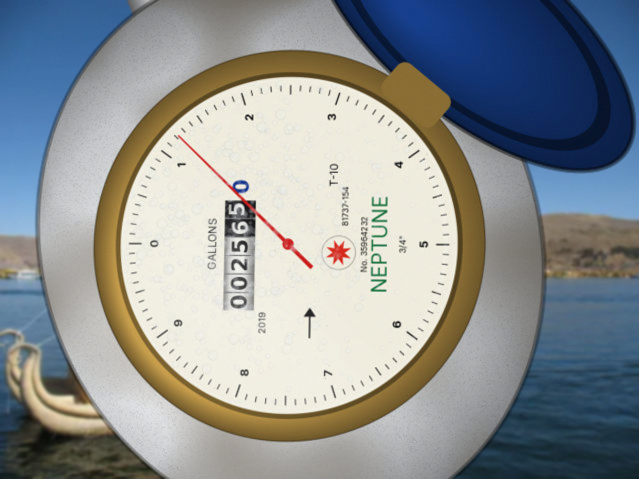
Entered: 25651.2 gal
